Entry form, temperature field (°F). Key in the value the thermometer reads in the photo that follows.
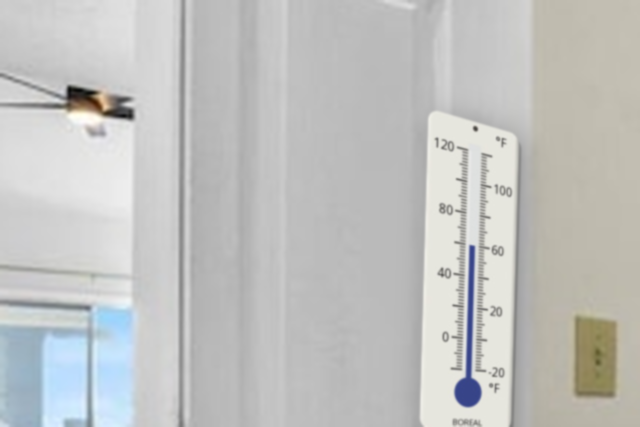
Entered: 60 °F
